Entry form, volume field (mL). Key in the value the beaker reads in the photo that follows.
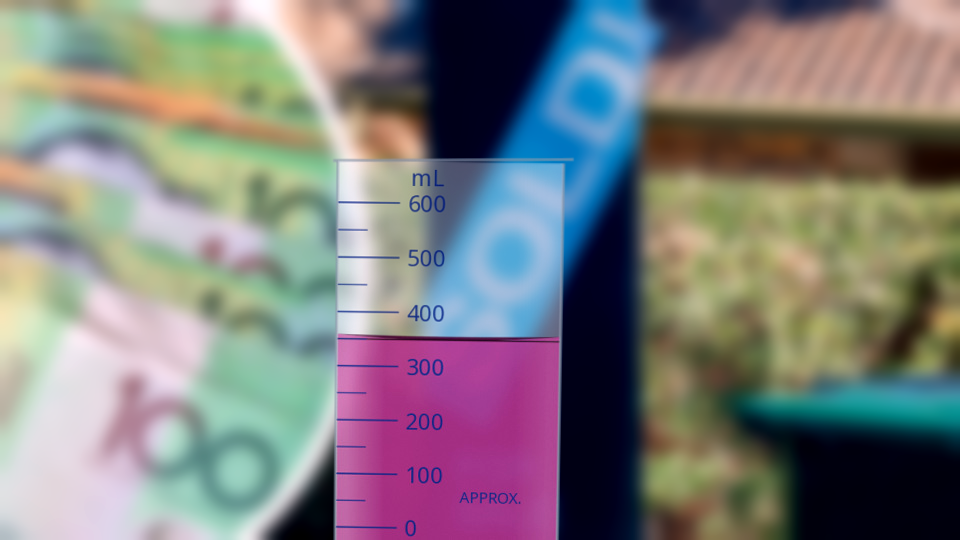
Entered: 350 mL
